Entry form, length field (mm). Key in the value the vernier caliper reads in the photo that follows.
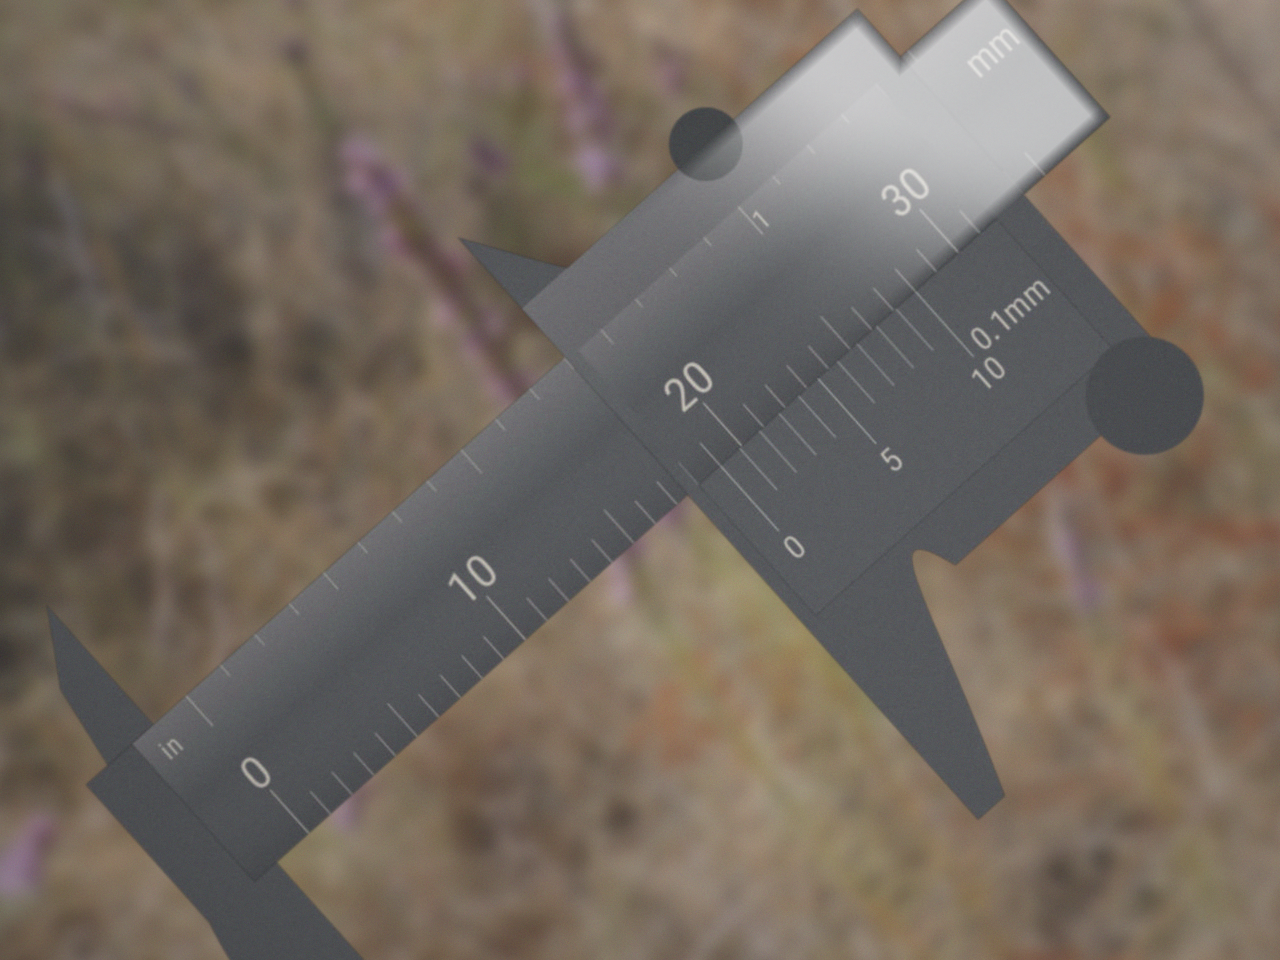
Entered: 19.0 mm
